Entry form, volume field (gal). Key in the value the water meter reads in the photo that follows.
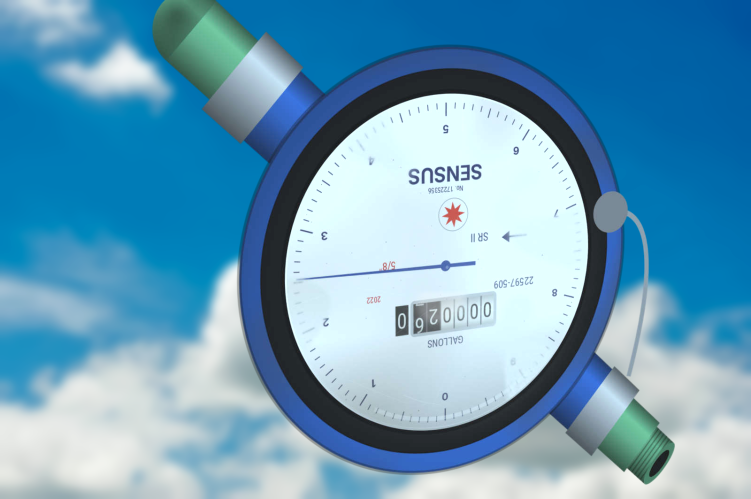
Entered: 262.5 gal
